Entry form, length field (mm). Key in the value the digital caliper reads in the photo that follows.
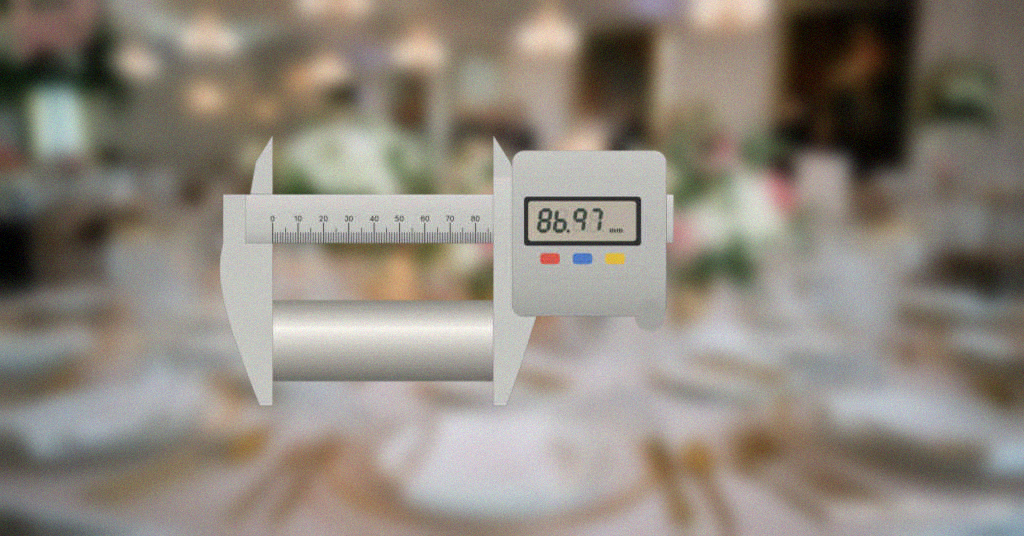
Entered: 86.97 mm
